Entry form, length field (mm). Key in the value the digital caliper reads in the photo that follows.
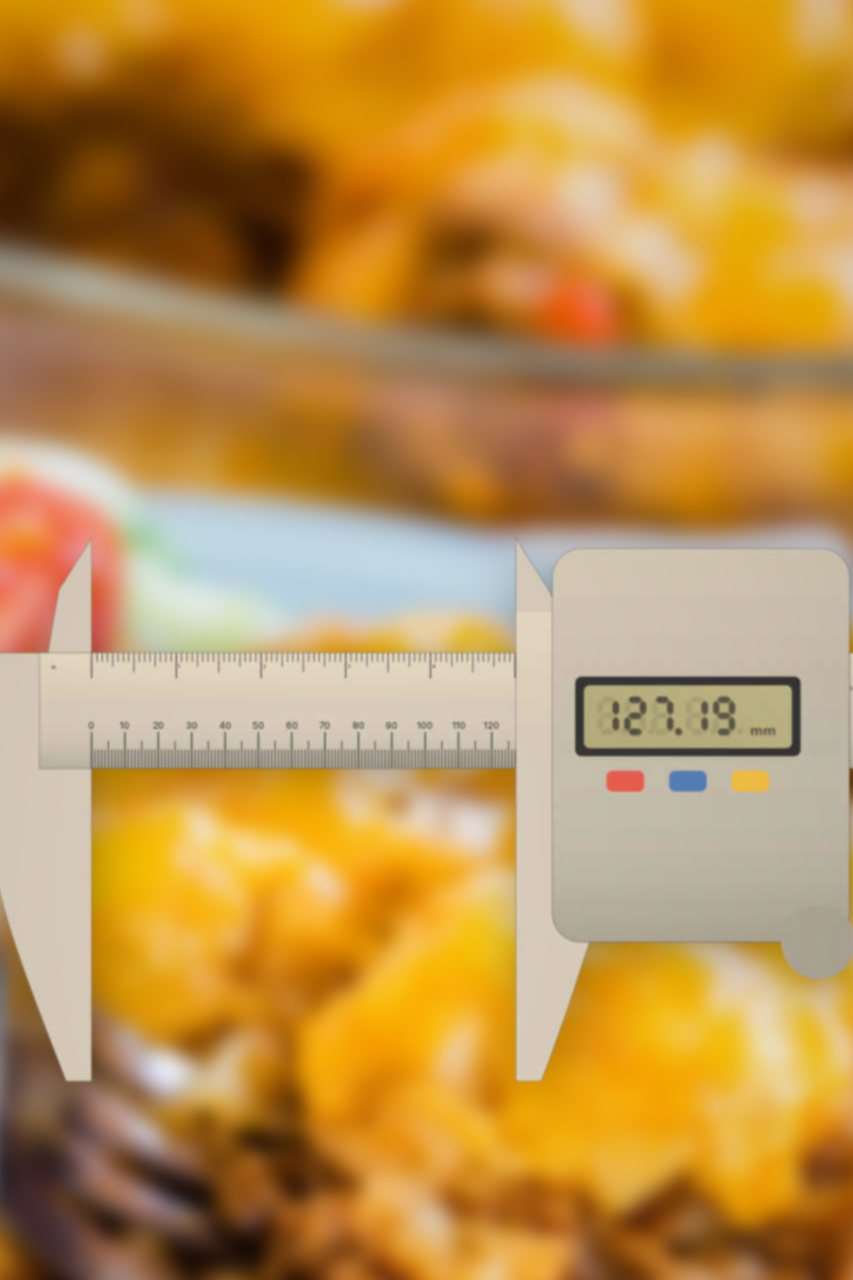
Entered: 127.19 mm
